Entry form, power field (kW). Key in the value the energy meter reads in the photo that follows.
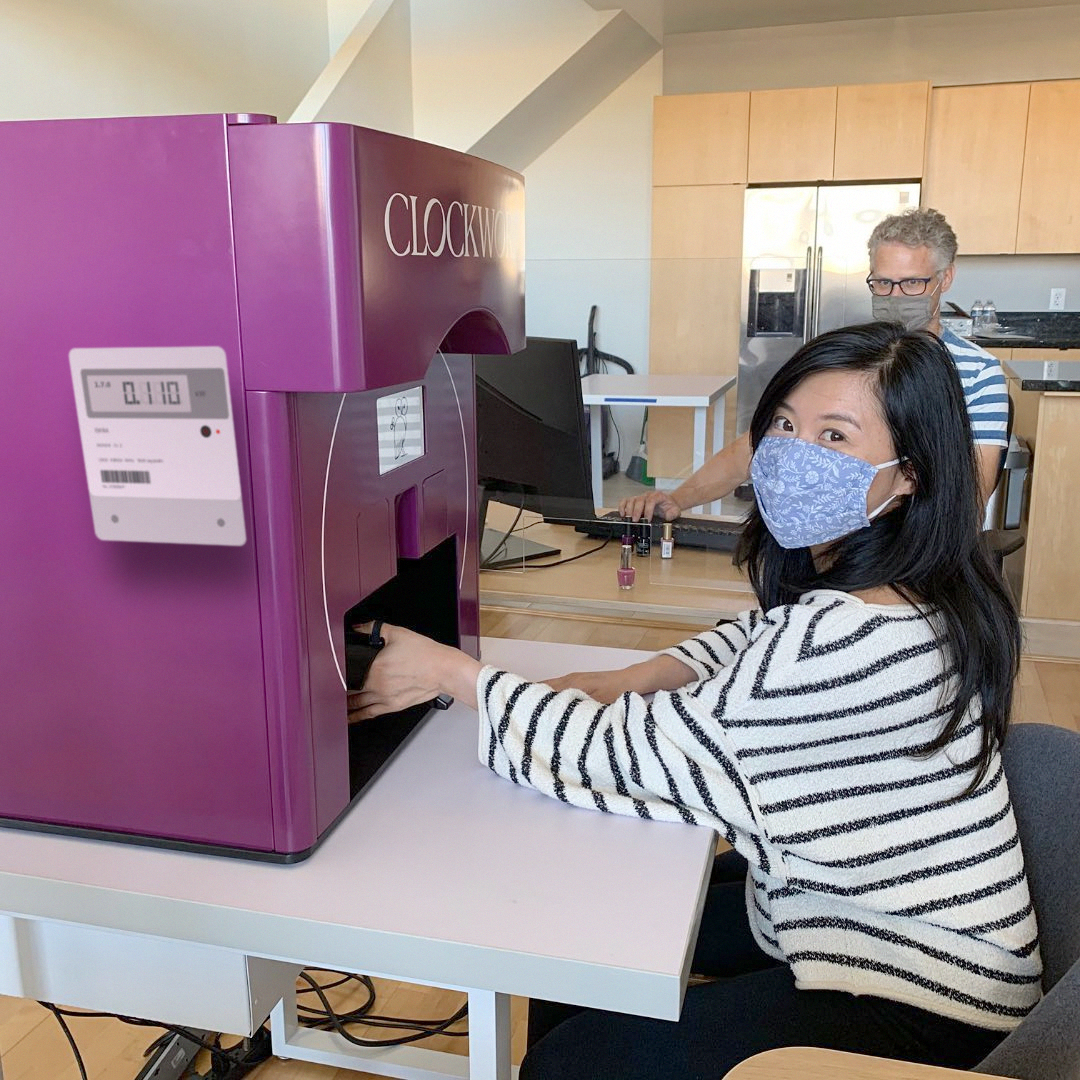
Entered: 0.110 kW
